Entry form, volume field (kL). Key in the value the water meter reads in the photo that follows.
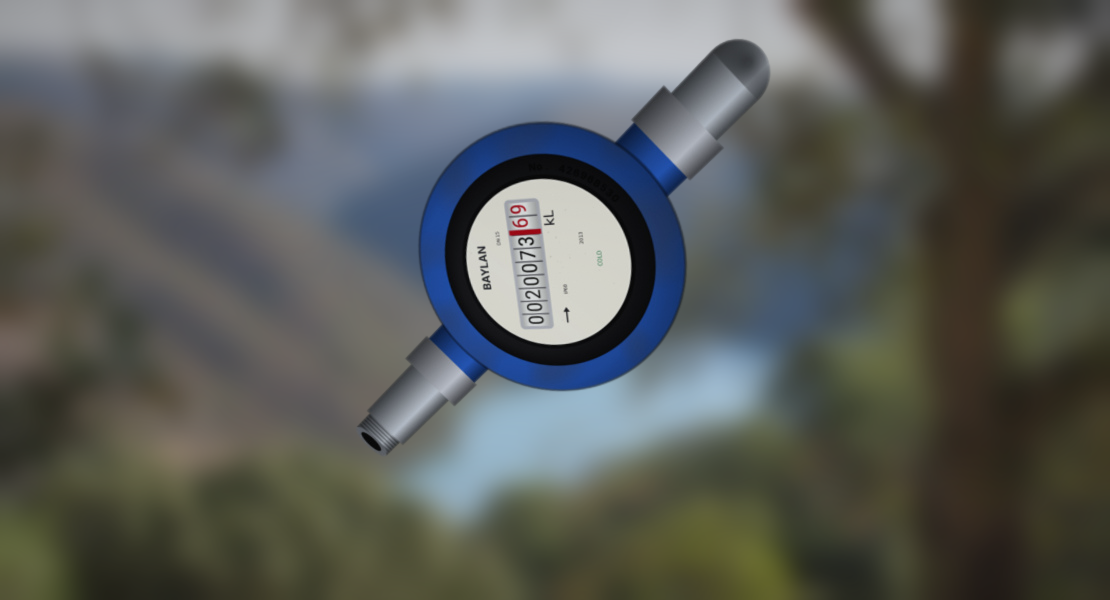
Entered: 20073.69 kL
